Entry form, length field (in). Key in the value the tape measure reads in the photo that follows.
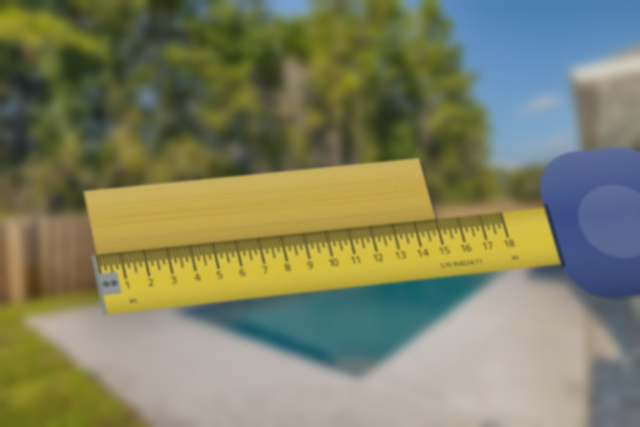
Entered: 15 in
